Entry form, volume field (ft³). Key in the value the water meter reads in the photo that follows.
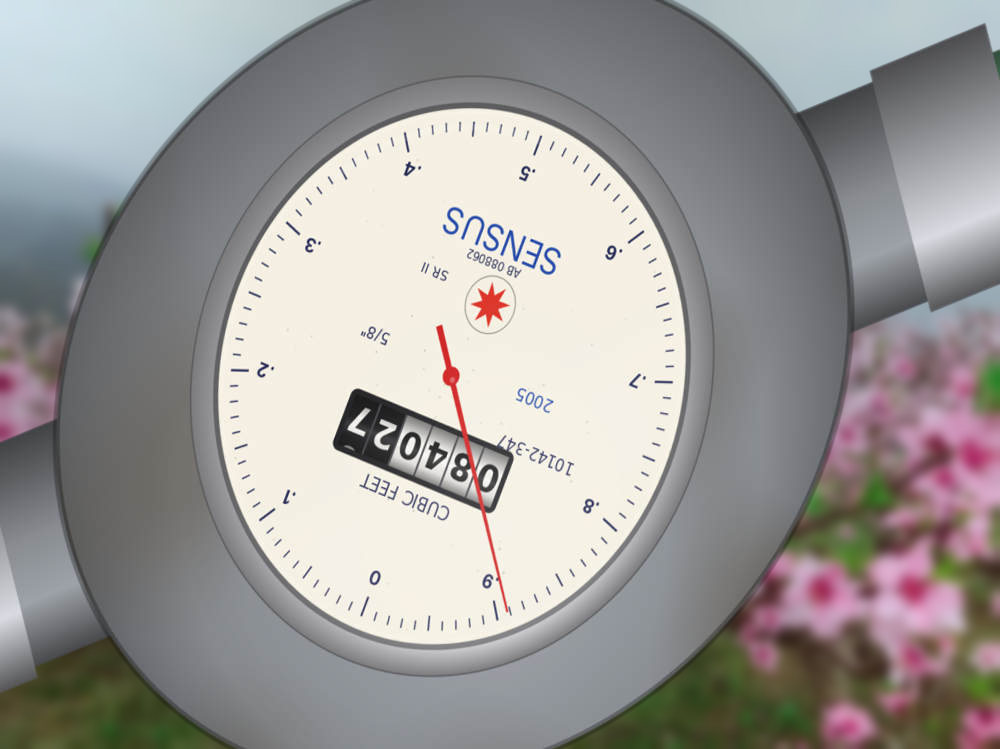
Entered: 84026.89 ft³
